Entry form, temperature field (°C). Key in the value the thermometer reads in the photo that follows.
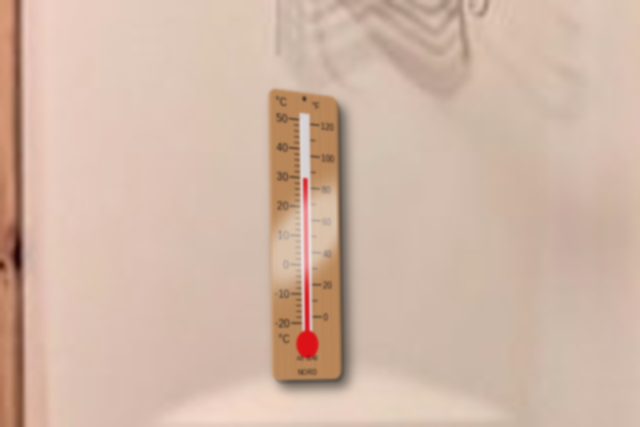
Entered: 30 °C
